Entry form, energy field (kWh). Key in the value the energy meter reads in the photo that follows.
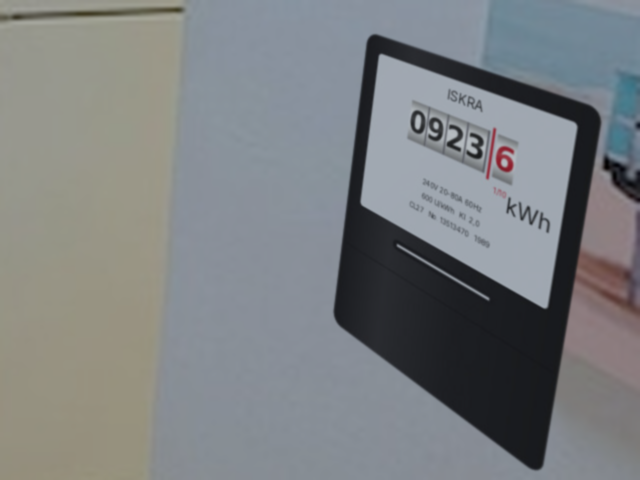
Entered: 923.6 kWh
